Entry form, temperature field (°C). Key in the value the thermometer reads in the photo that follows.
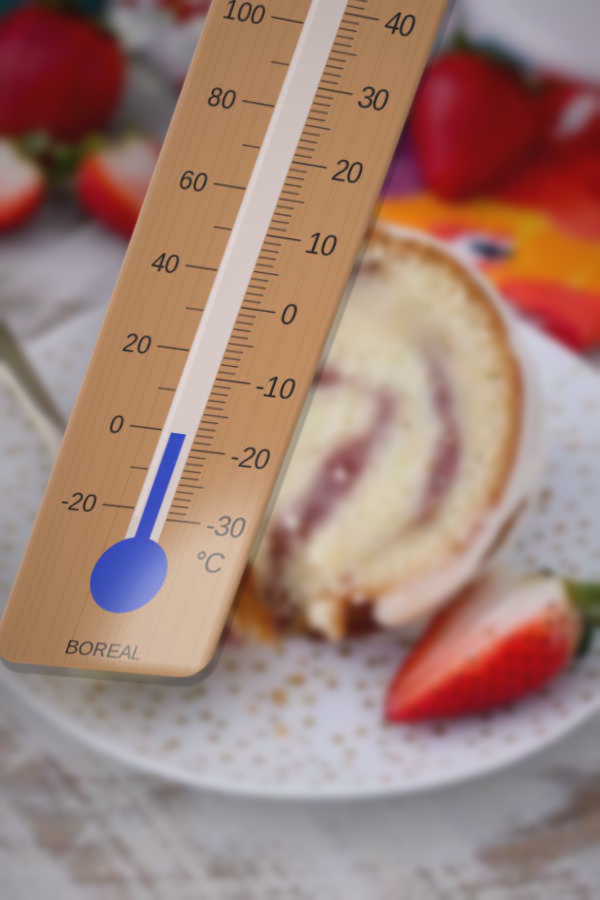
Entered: -18 °C
